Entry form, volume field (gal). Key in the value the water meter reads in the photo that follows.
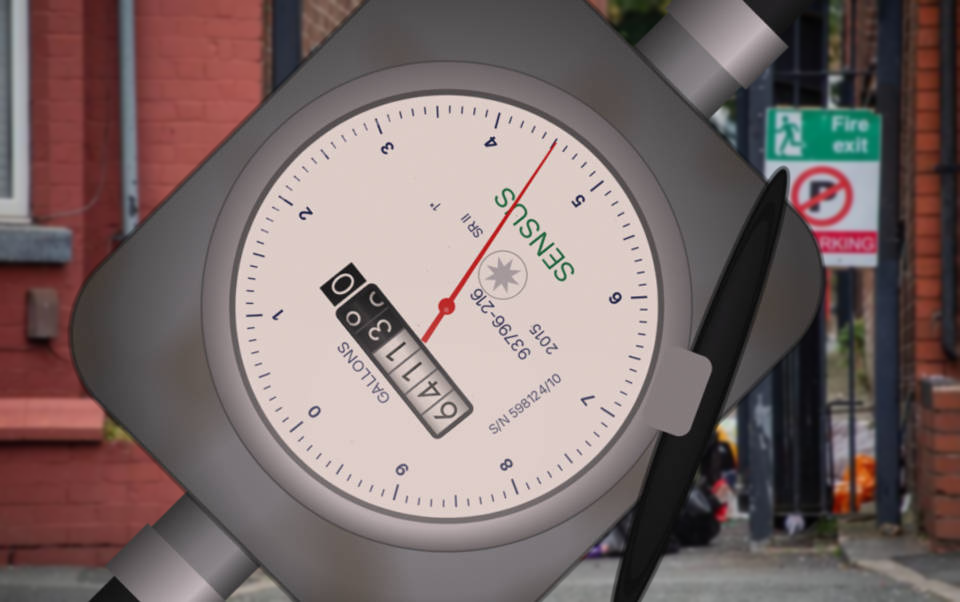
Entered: 6411384.5 gal
